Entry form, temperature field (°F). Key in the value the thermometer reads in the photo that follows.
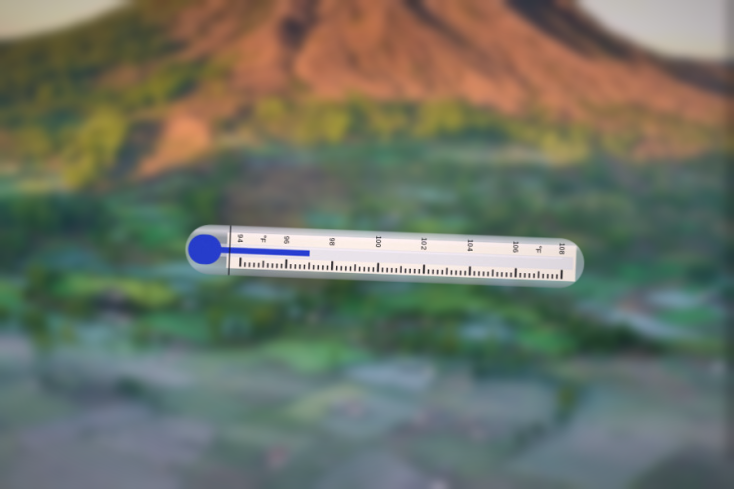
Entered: 97 °F
